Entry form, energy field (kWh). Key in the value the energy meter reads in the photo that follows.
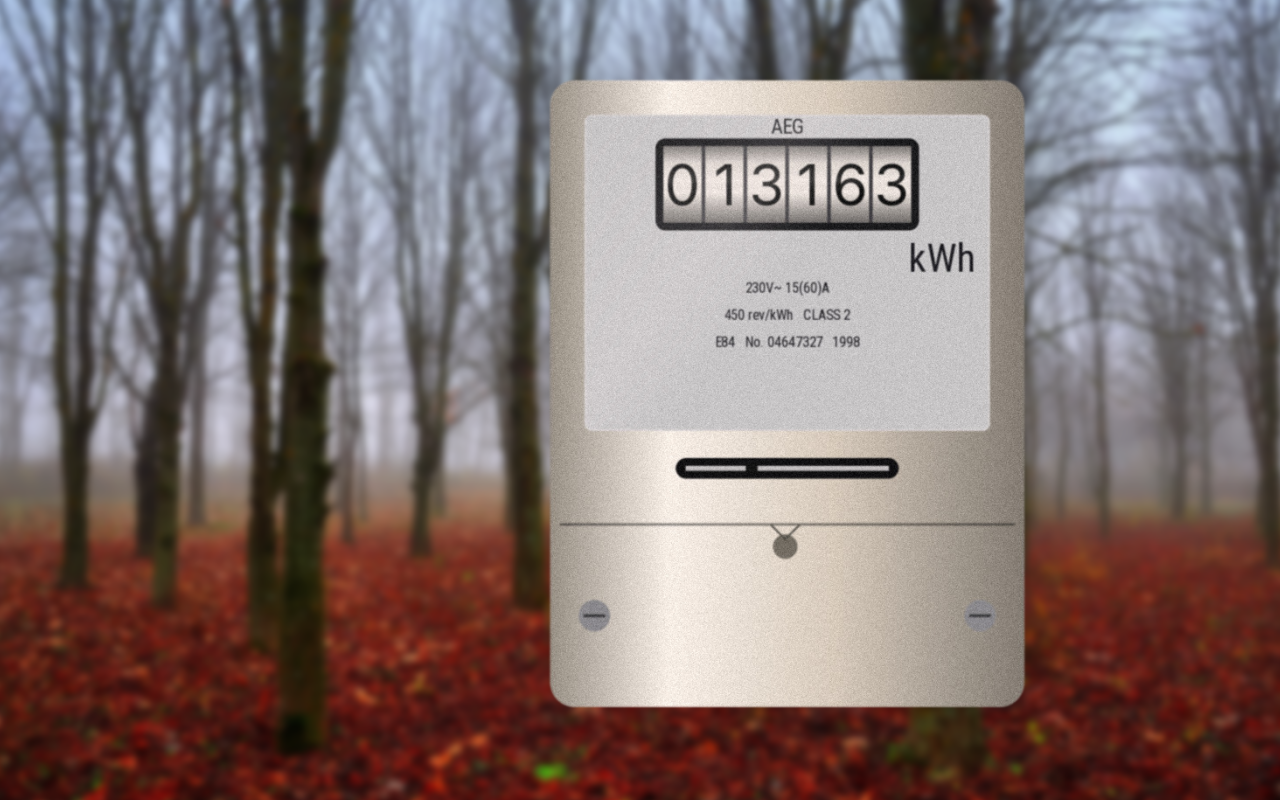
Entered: 13163 kWh
